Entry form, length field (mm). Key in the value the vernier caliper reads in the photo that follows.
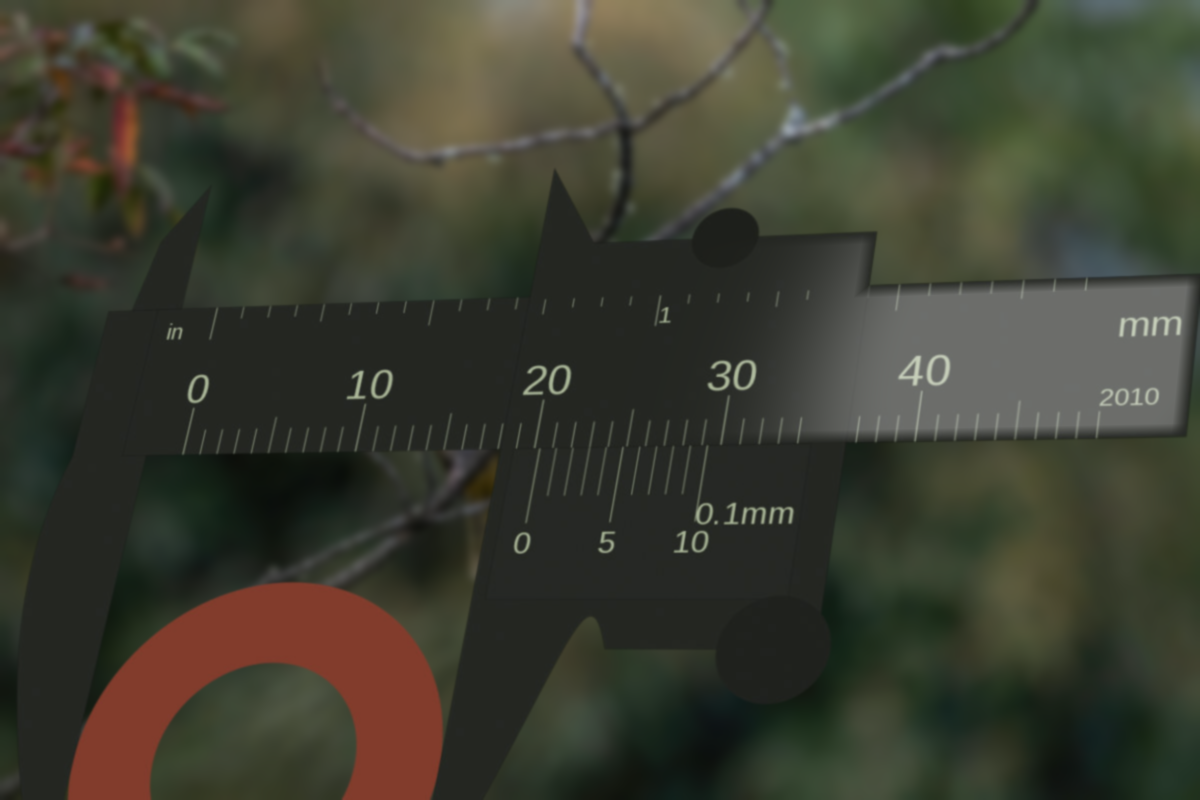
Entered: 20.3 mm
